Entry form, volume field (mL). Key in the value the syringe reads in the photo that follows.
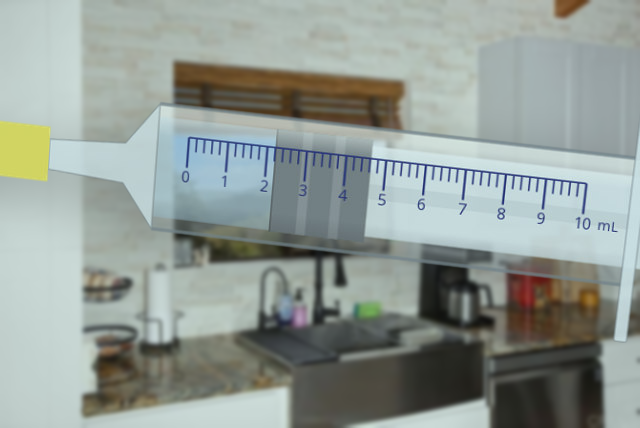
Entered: 2.2 mL
